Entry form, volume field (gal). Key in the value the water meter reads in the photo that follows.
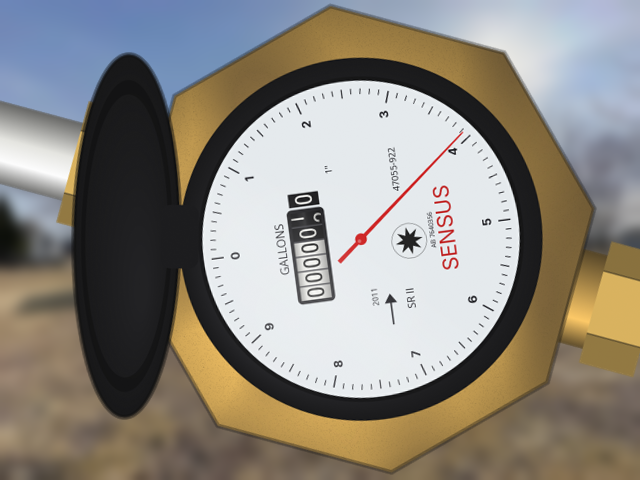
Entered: 13.9 gal
